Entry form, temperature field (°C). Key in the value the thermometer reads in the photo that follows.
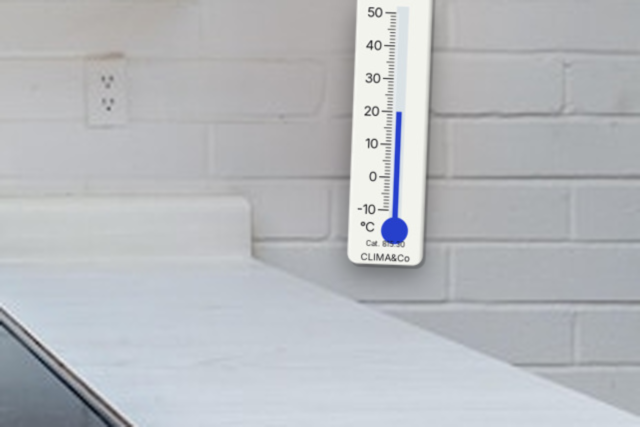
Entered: 20 °C
